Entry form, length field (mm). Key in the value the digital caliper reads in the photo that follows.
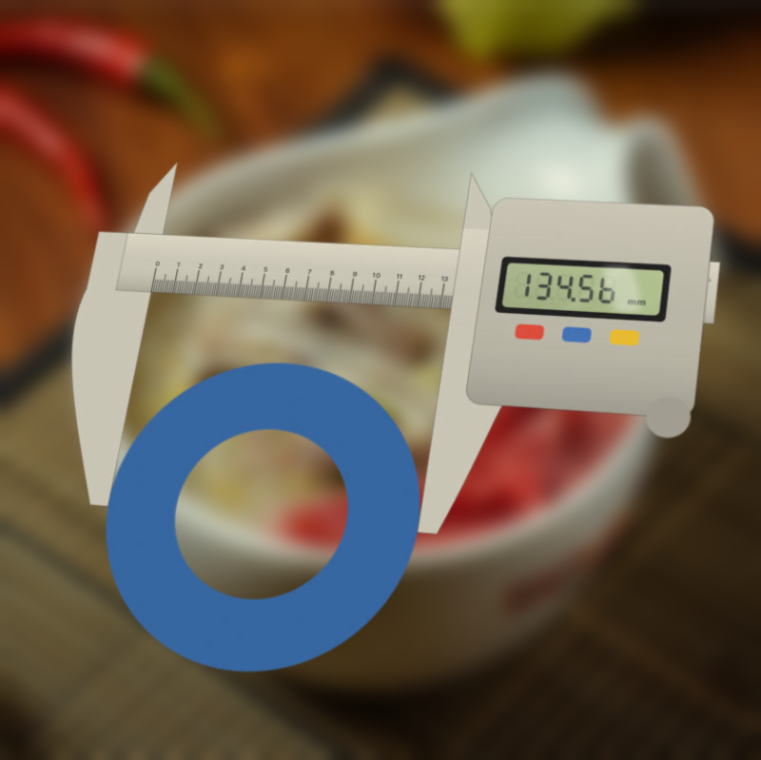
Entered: 134.56 mm
